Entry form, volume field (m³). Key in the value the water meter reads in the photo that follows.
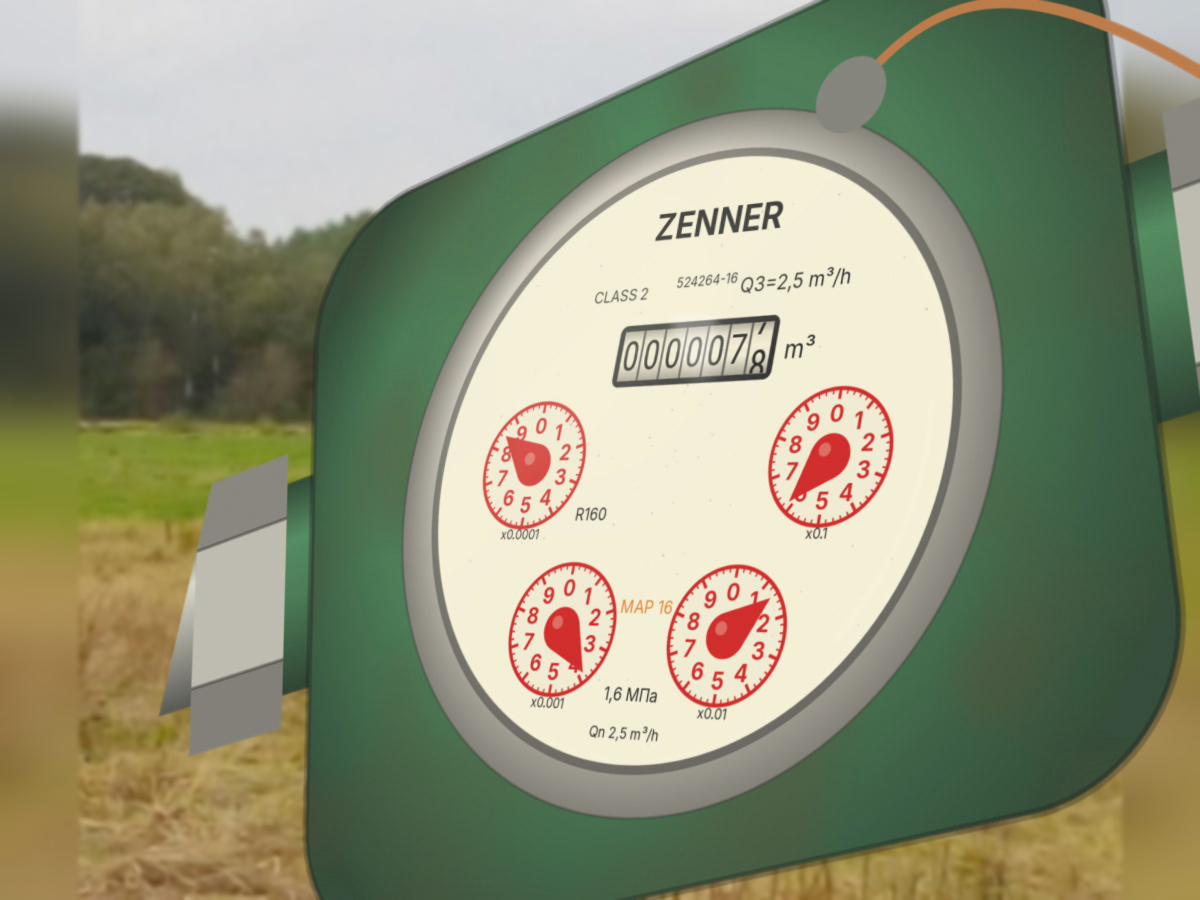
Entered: 77.6138 m³
